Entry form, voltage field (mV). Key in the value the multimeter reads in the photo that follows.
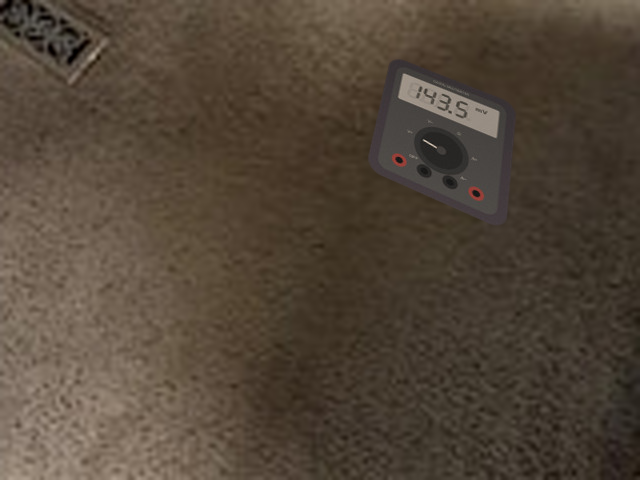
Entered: 143.5 mV
